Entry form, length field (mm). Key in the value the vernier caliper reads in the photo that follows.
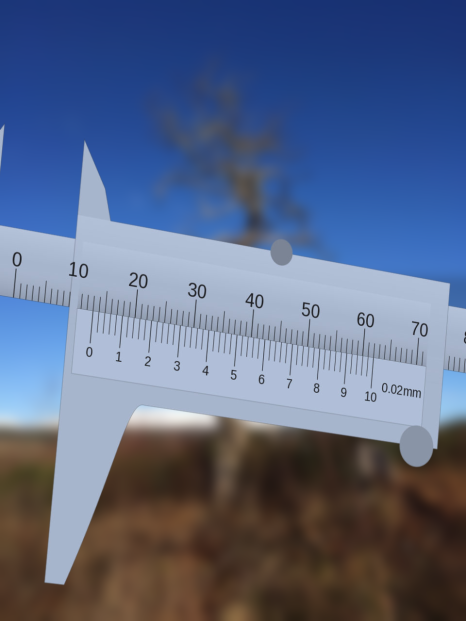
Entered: 13.0 mm
